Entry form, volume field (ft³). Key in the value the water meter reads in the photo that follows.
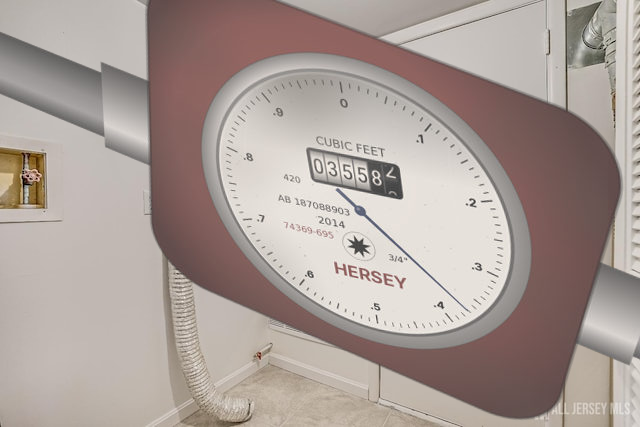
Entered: 35582.37 ft³
